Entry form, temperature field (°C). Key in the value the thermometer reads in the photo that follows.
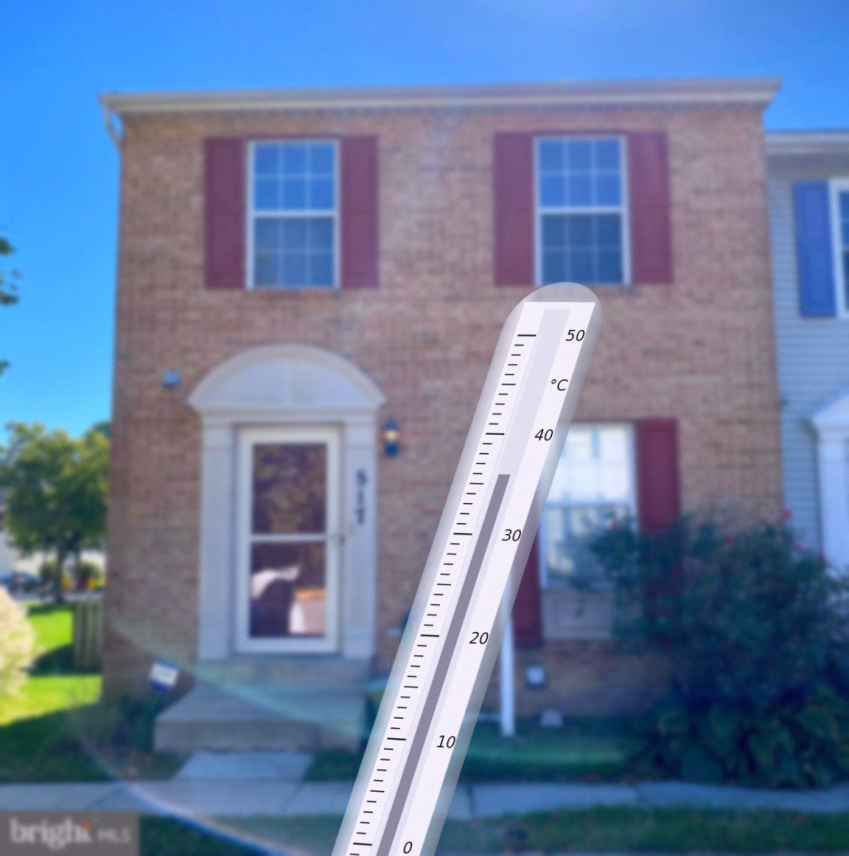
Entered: 36 °C
